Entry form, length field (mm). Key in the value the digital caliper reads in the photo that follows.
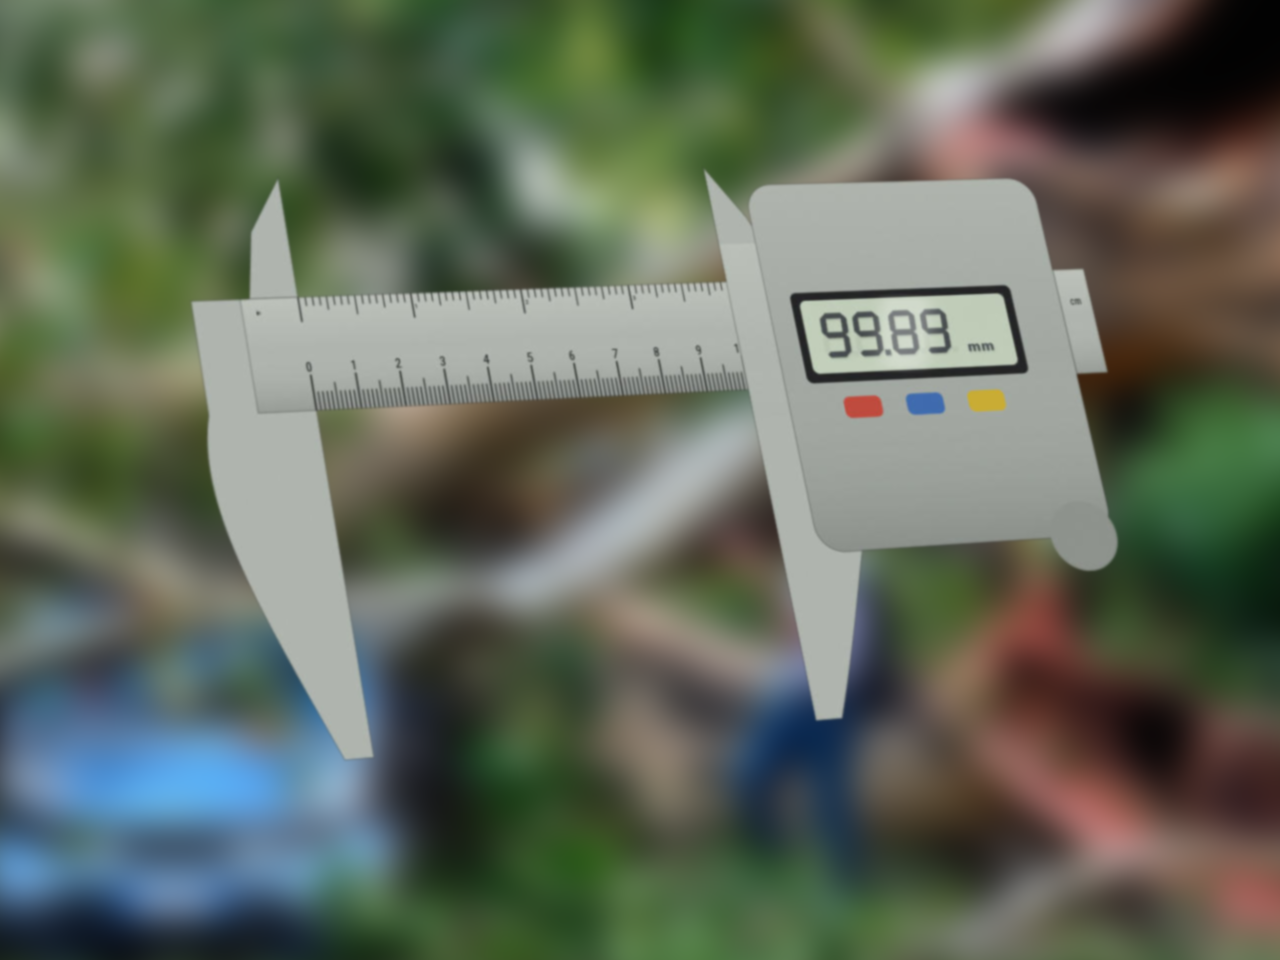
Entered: 99.89 mm
